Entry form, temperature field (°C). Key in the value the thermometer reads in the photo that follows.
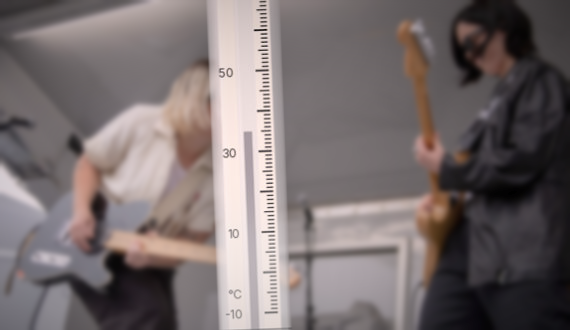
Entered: 35 °C
